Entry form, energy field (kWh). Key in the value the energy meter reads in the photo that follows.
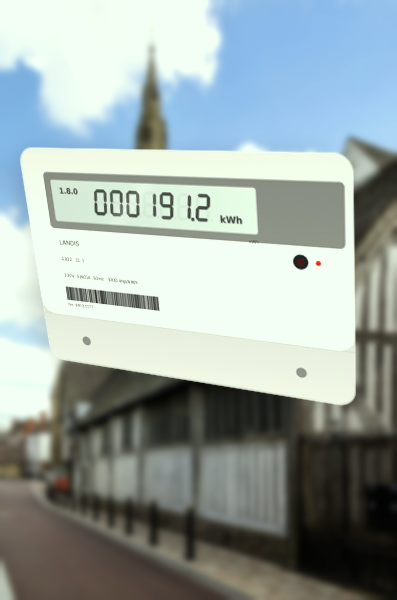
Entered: 191.2 kWh
